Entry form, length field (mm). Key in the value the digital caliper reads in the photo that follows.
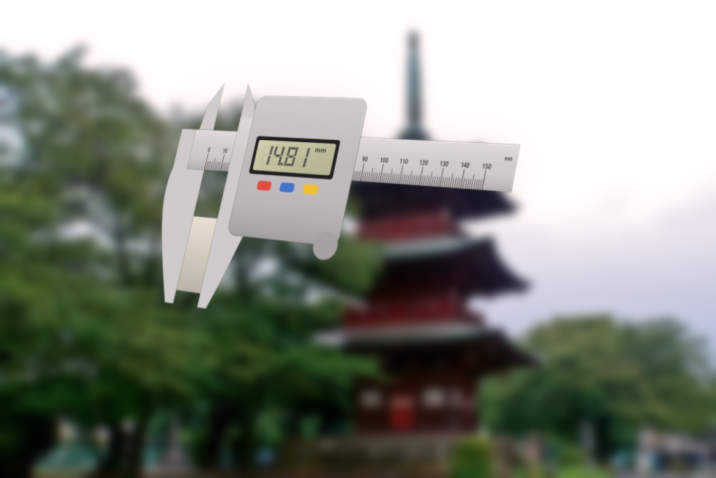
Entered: 14.81 mm
